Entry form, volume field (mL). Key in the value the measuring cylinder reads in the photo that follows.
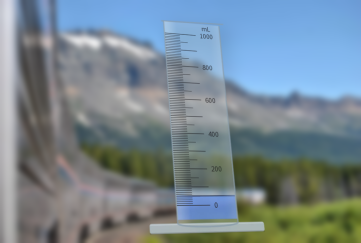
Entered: 50 mL
